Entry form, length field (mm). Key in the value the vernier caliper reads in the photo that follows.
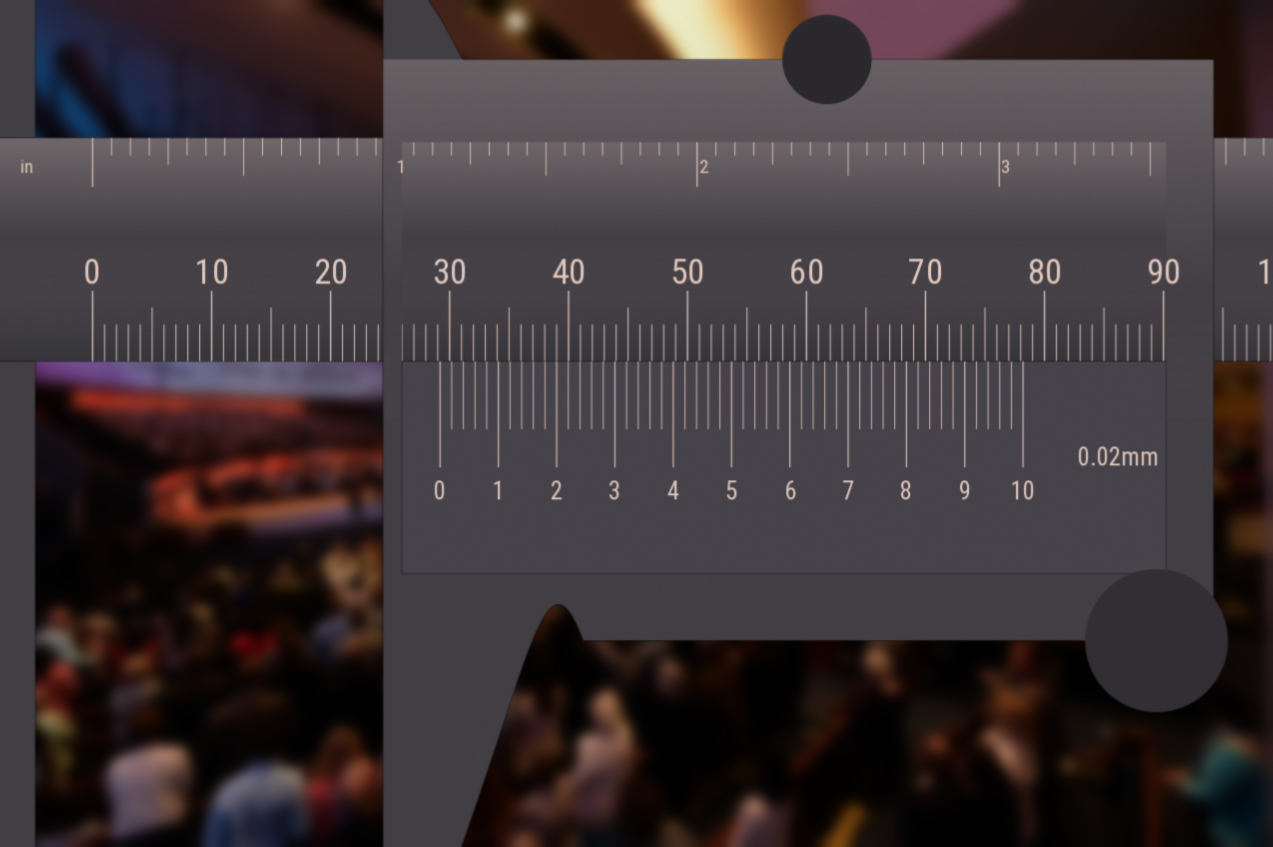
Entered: 29.2 mm
